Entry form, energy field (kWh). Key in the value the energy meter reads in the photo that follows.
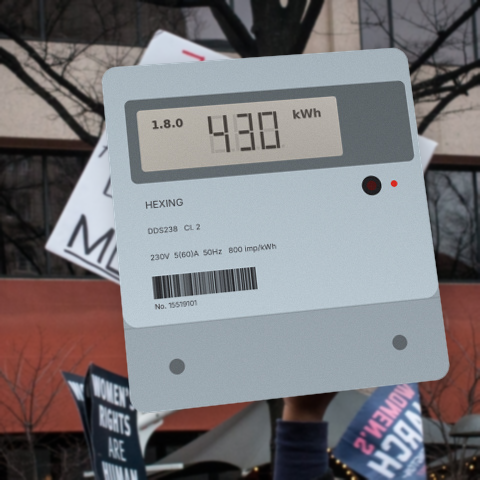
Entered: 430 kWh
